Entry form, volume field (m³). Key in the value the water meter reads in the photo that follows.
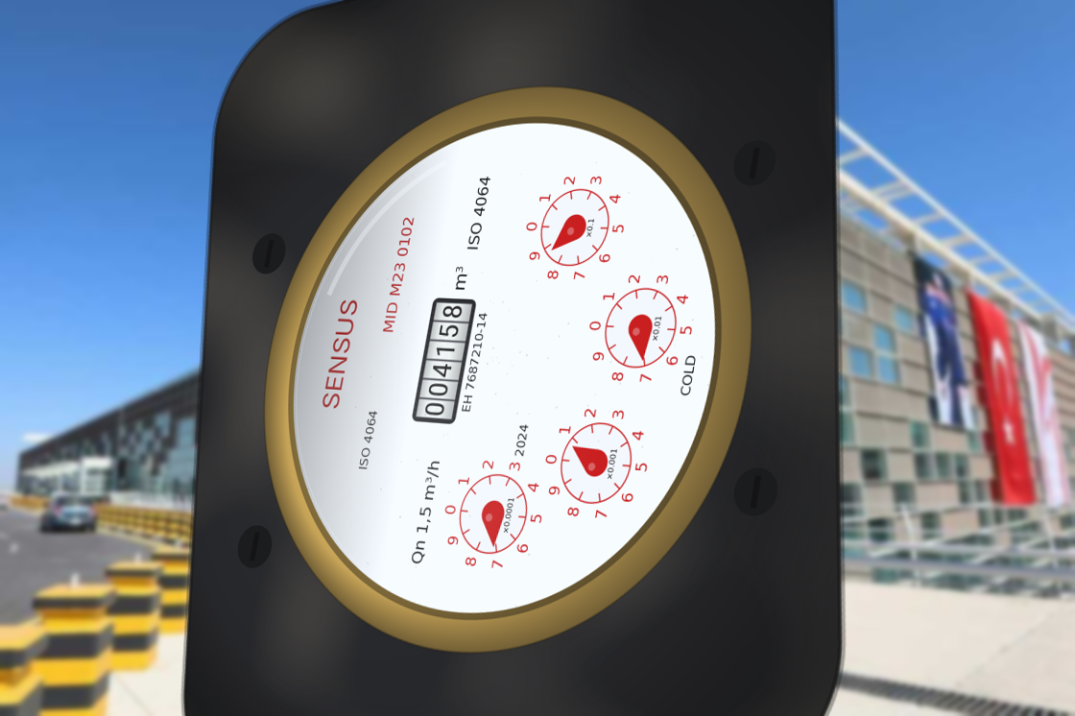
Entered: 4158.8707 m³
